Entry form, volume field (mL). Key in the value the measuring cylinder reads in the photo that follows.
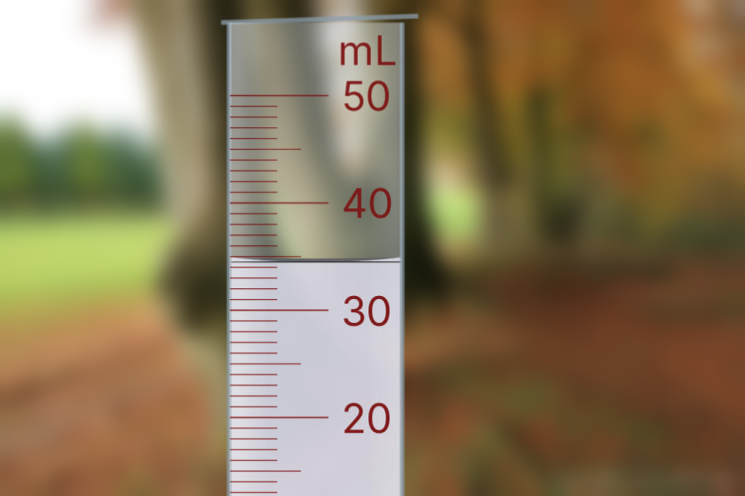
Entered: 34.5 mL
